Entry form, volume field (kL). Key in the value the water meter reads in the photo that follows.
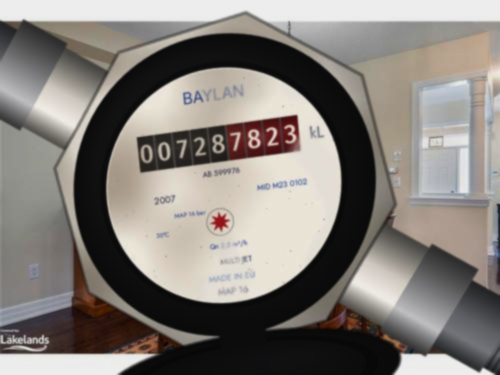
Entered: 728.7823 kL
